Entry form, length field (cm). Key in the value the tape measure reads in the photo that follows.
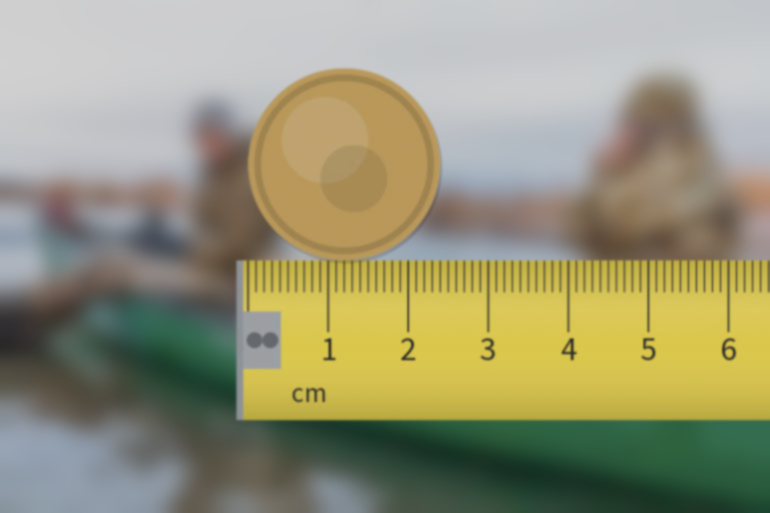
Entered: 2.4 cm
